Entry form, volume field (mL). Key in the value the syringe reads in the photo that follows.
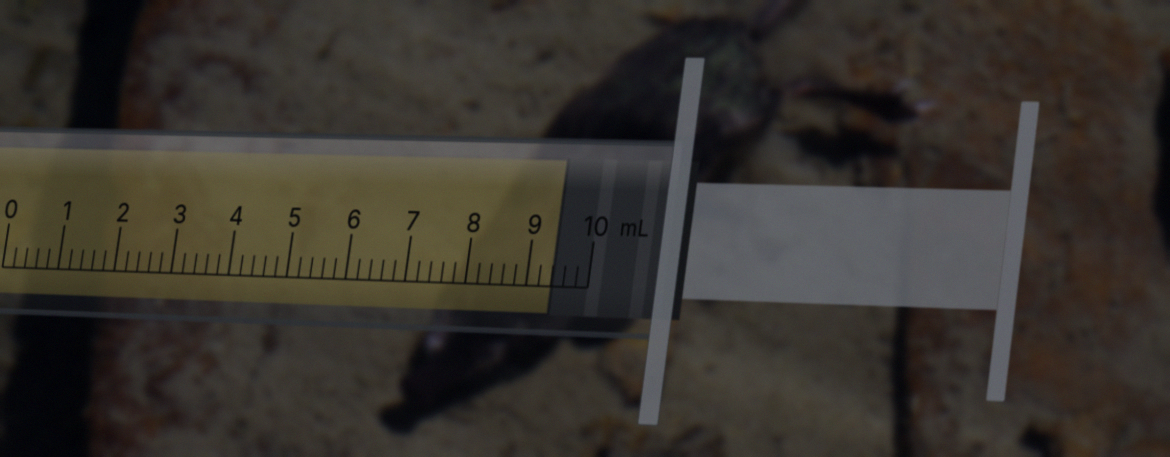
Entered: 9.4 mL
